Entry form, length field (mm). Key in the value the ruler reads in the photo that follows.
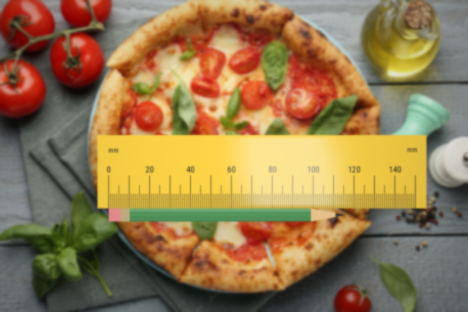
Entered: 115 mm
